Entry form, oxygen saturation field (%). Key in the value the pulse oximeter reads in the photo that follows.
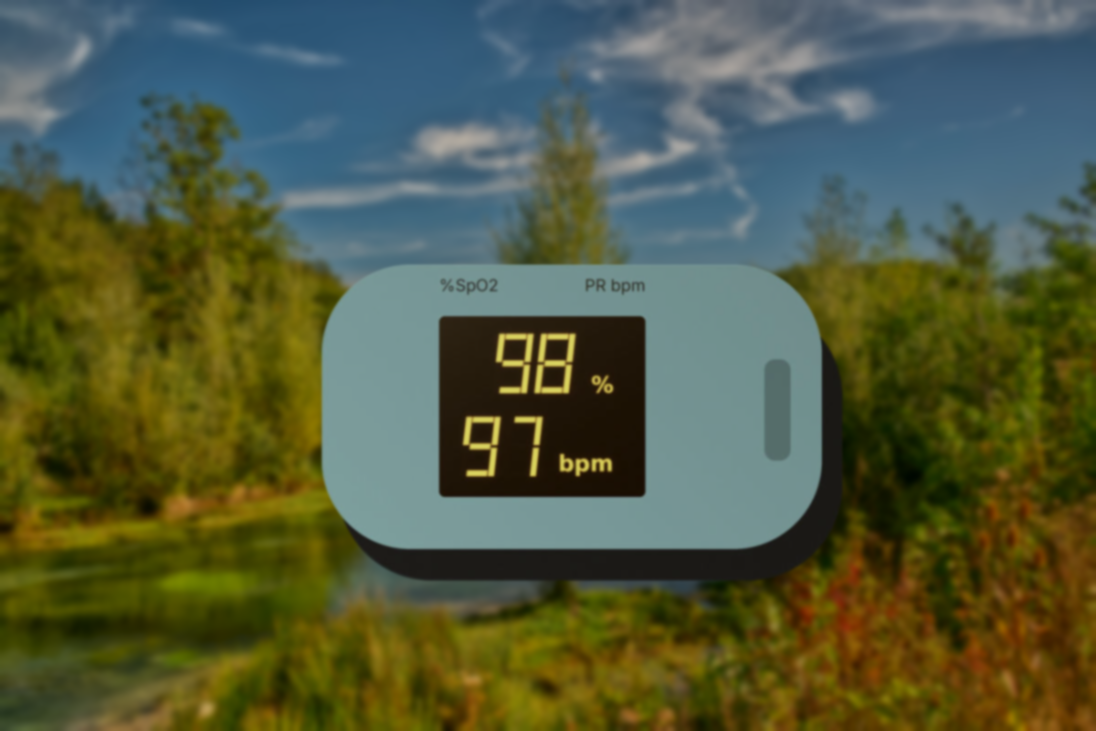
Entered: 98 %
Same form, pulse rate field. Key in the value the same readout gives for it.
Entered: 97 bpm
